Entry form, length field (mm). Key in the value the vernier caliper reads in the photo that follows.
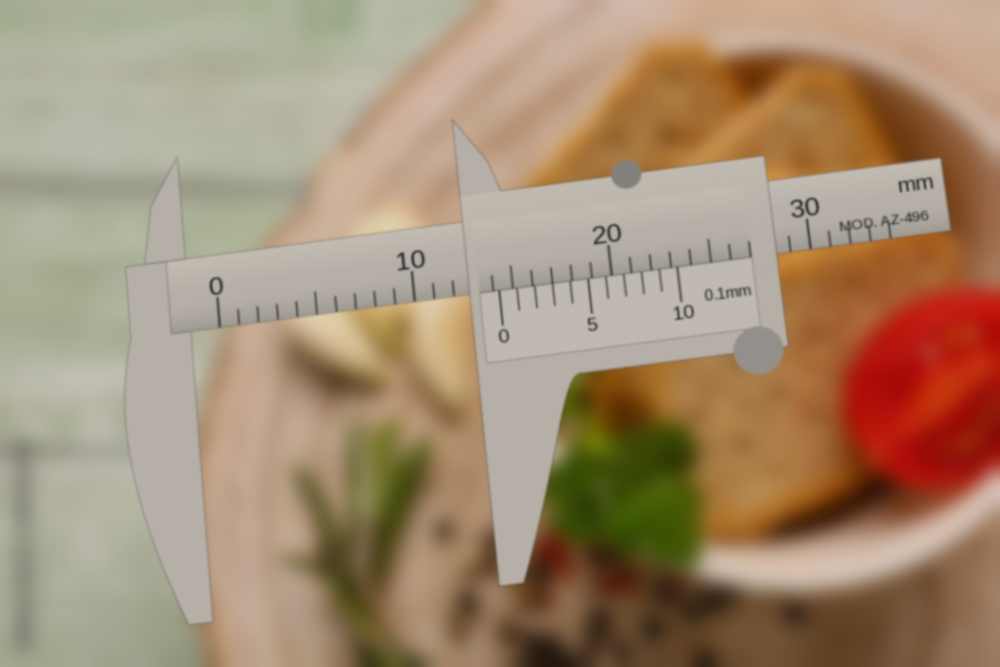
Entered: 14.3 mm
